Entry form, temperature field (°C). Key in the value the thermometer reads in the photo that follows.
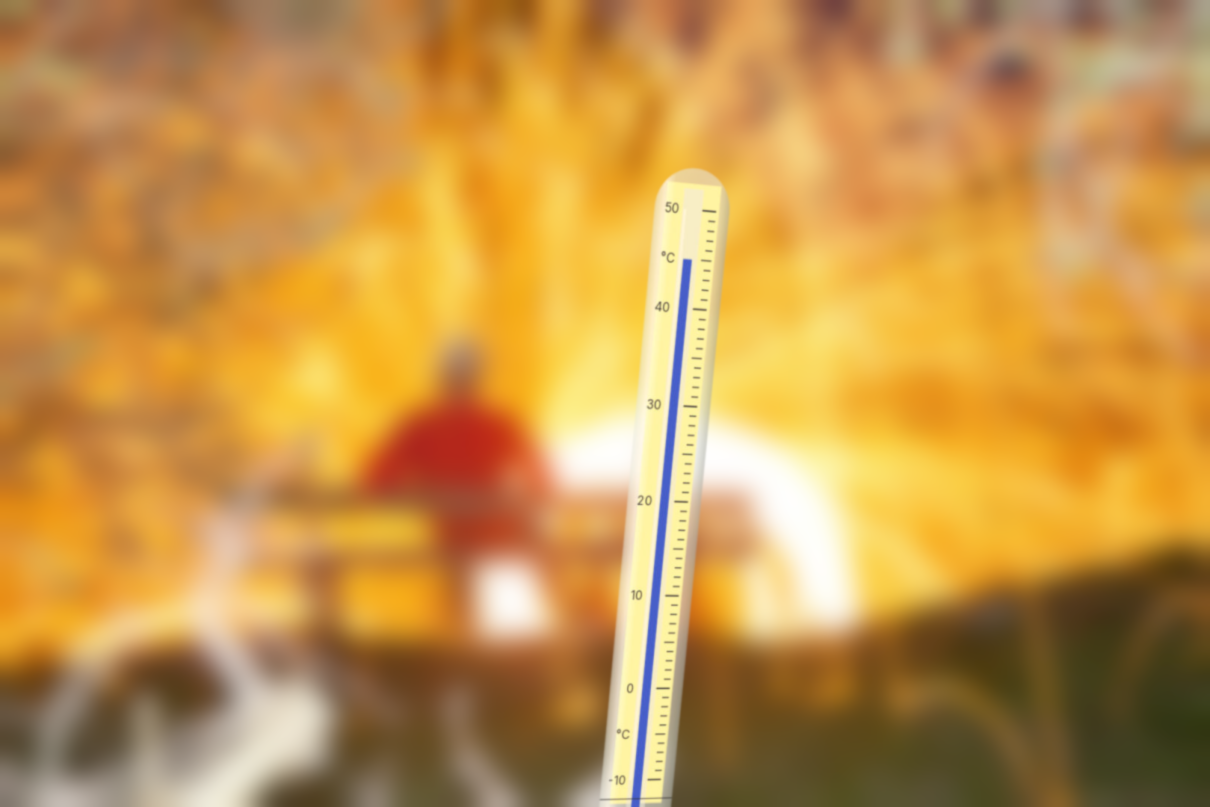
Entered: 45 °C
